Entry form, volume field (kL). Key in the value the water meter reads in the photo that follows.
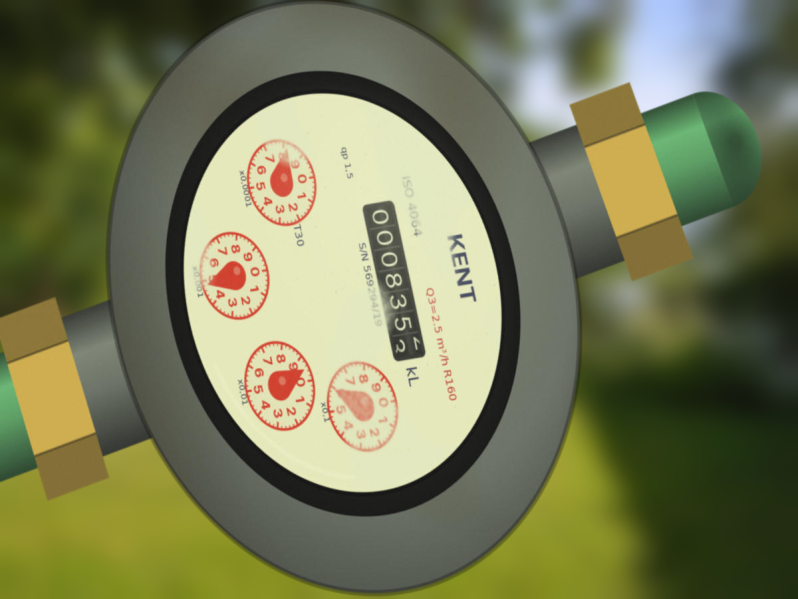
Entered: 8352.5948 kL
